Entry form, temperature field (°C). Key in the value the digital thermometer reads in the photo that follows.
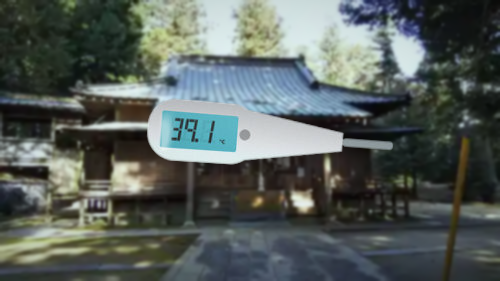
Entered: 39.1 °C
